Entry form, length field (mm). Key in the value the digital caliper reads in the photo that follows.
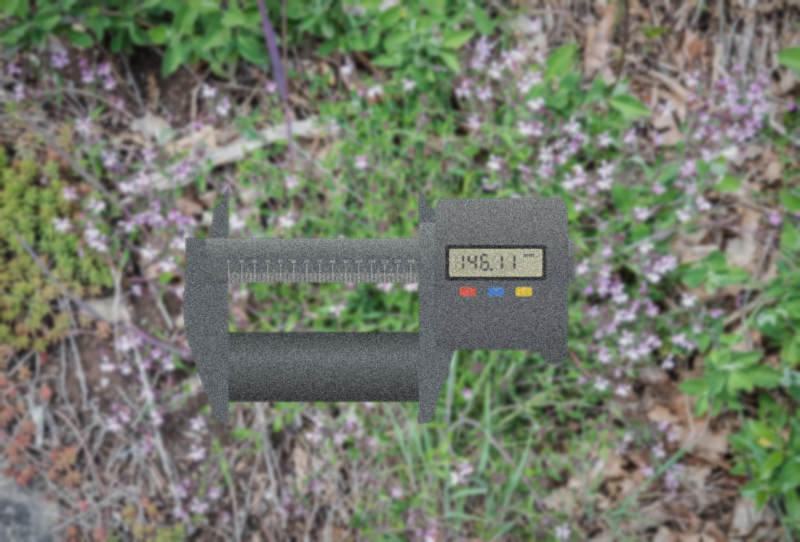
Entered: 146.11 mm
